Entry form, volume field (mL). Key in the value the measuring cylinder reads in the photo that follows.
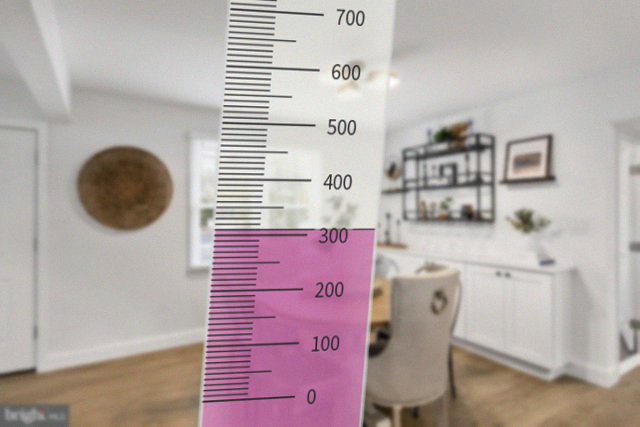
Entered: 310 mL
